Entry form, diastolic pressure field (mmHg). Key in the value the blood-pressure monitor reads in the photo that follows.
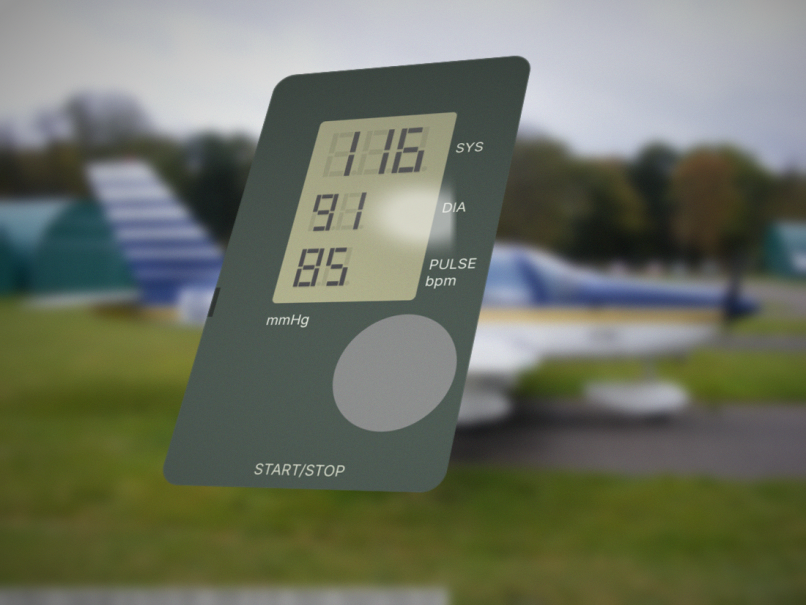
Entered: 91 mmHg
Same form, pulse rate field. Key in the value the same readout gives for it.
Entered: 85 bpm
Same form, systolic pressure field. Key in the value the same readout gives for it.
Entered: 116 mmHg
